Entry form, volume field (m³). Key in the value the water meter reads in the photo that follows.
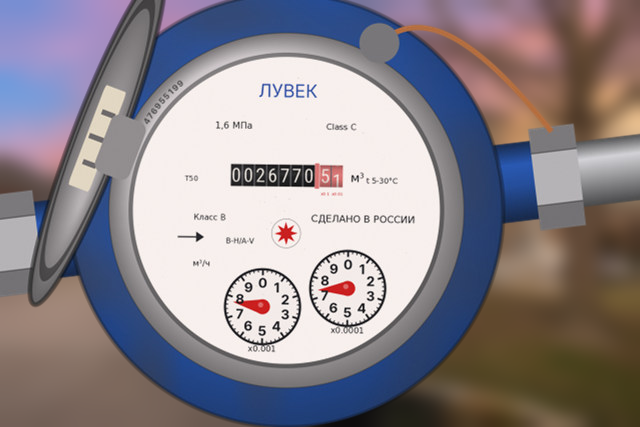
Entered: 26770.5077 m³
